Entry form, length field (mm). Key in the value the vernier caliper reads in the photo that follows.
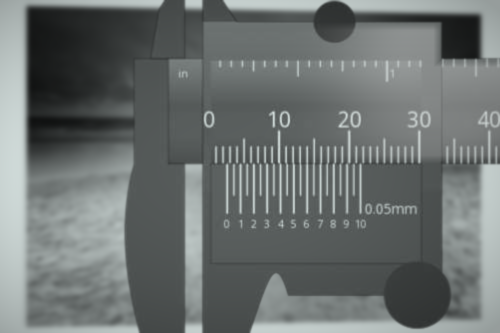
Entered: 2.6 mm
